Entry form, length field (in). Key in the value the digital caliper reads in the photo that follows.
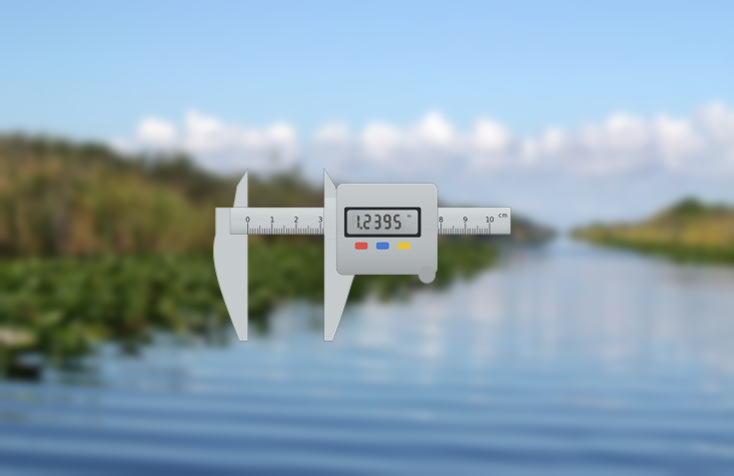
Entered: 1.2395 in
